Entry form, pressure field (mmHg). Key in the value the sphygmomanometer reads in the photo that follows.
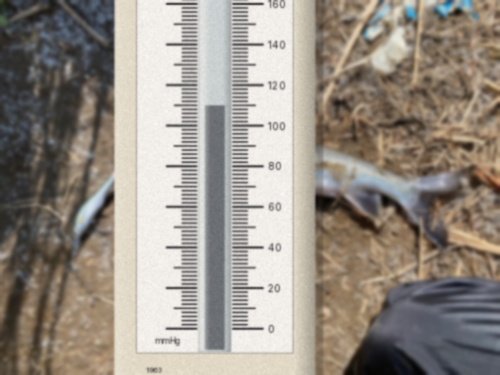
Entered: 110 mmHg
